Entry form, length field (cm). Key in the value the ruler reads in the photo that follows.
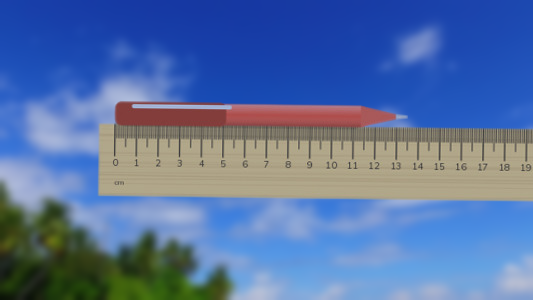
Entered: 13.5 cm
